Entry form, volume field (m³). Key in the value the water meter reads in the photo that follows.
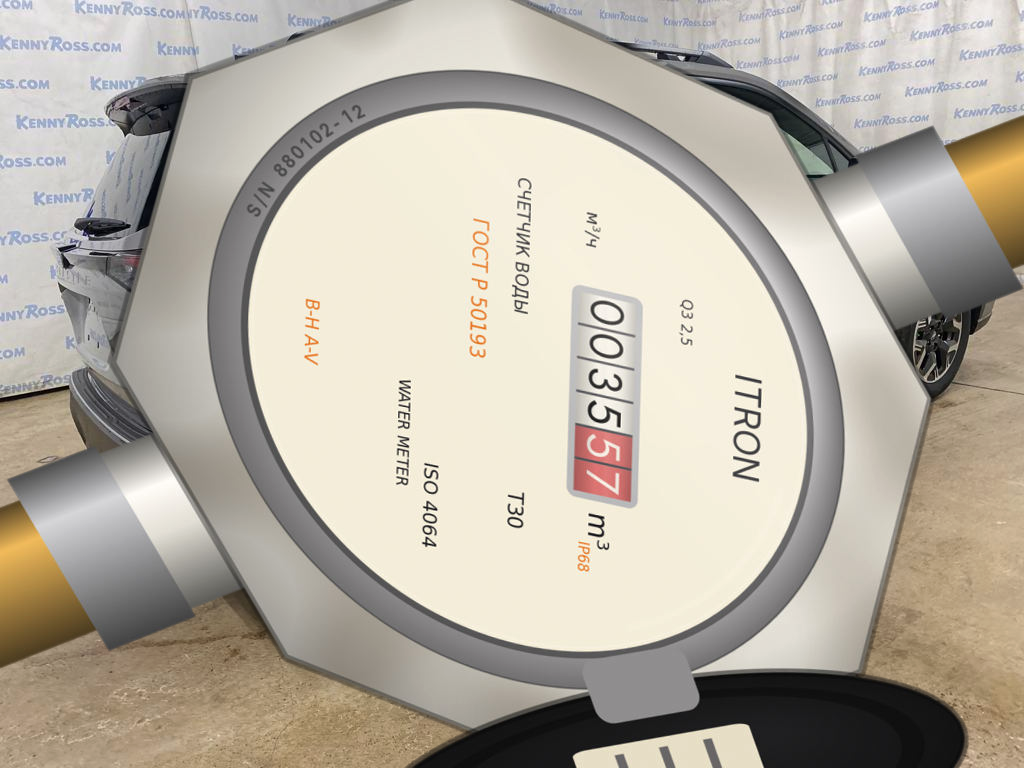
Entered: 35.57 m³
